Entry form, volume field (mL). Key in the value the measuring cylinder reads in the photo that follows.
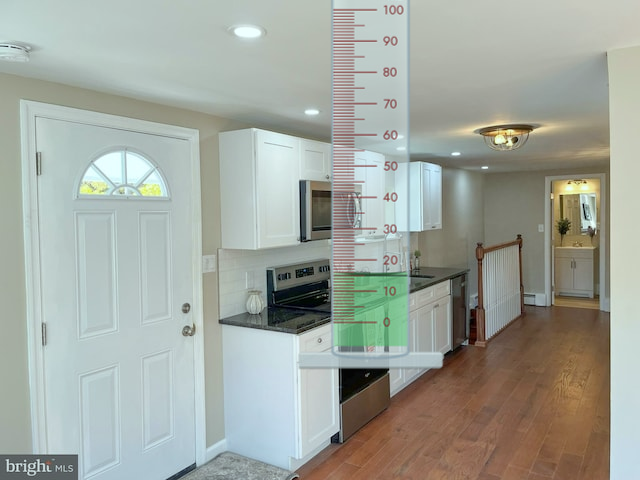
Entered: 15 mL
